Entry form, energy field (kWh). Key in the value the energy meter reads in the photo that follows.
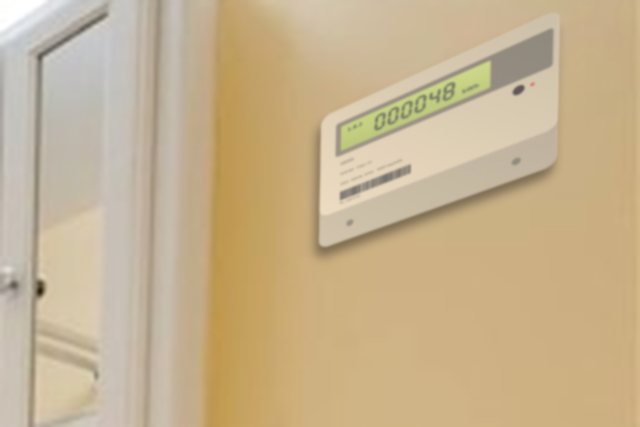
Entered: 48 kWh
